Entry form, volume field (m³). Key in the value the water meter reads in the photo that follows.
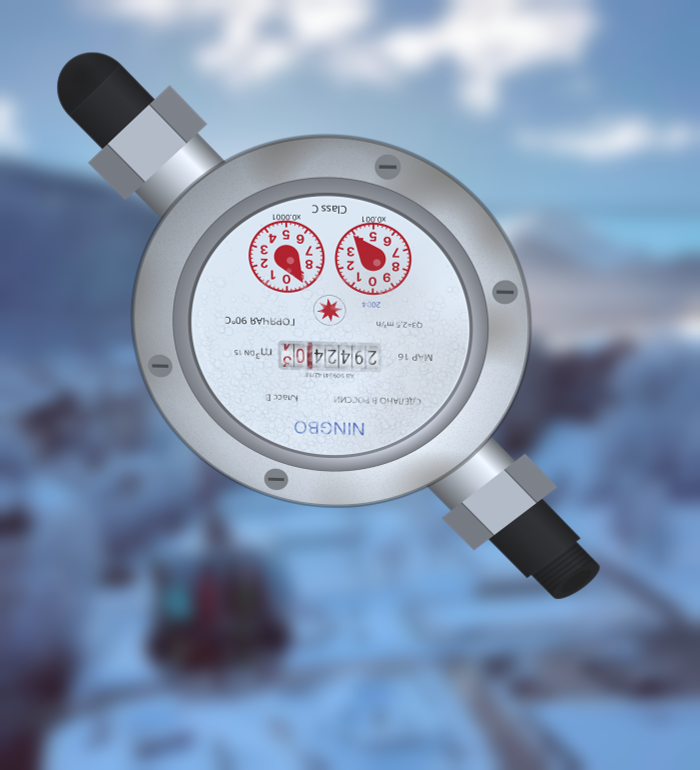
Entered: 29424.0339 m³
